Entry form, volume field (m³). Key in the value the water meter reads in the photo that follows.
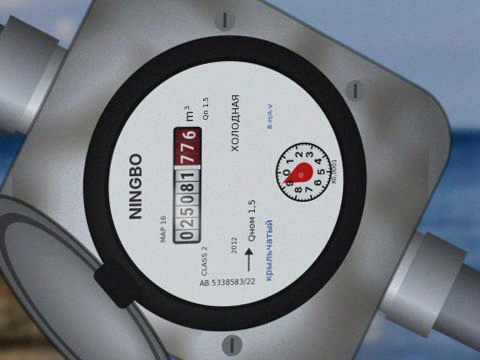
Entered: 25081.7759 m³
